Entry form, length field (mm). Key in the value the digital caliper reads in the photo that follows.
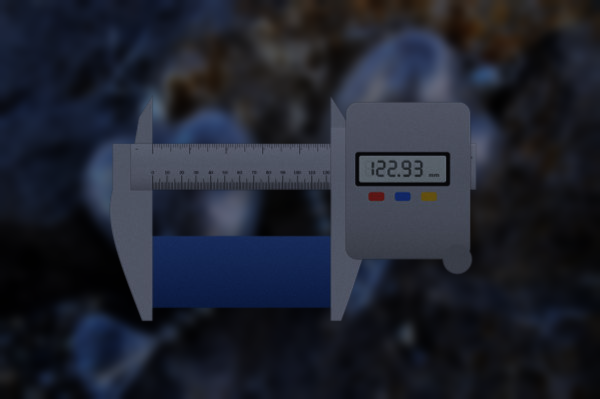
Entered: 122.93 mm
